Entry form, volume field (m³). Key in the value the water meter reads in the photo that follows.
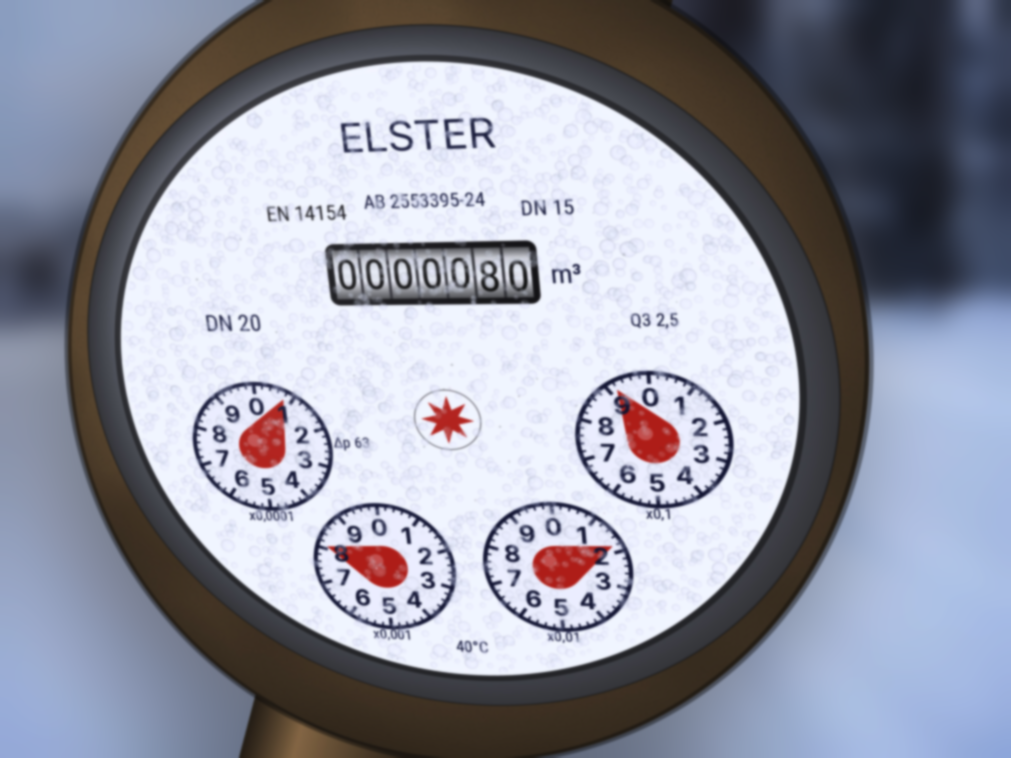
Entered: 79.9180 m³
